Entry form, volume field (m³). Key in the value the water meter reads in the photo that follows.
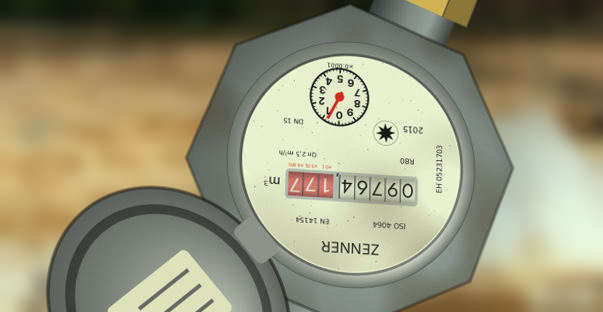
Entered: 9764.1770 m³
